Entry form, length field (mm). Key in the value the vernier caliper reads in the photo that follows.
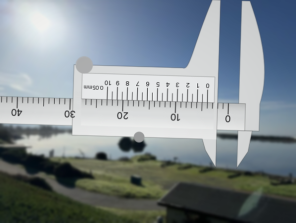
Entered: 4.0 mm
